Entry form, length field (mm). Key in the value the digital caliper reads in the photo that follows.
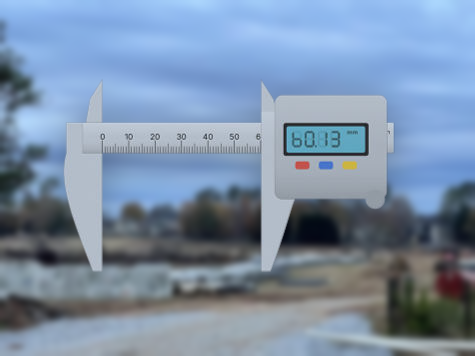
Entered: 60.13 mm
